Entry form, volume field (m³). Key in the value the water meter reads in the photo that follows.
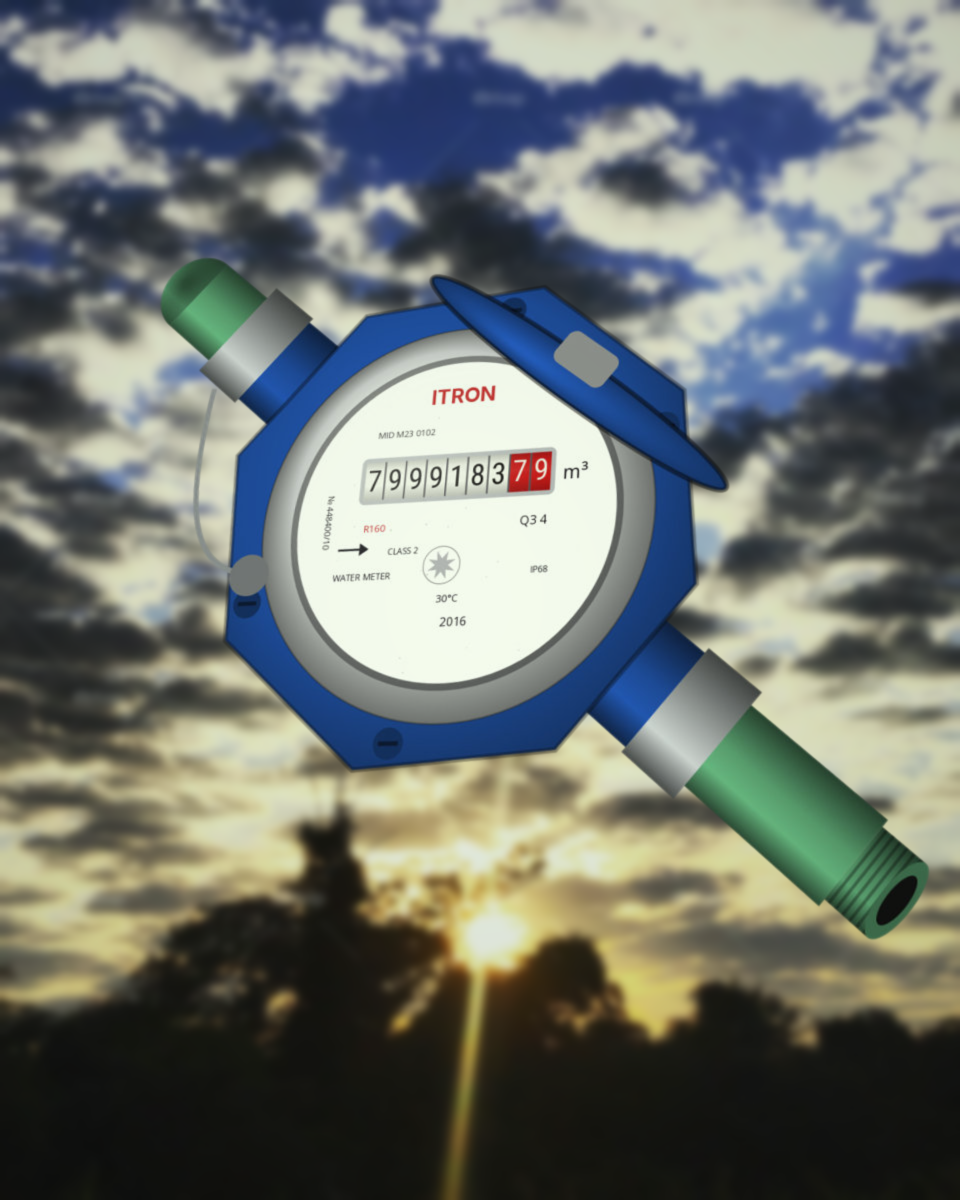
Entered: 7999183.79 m³
